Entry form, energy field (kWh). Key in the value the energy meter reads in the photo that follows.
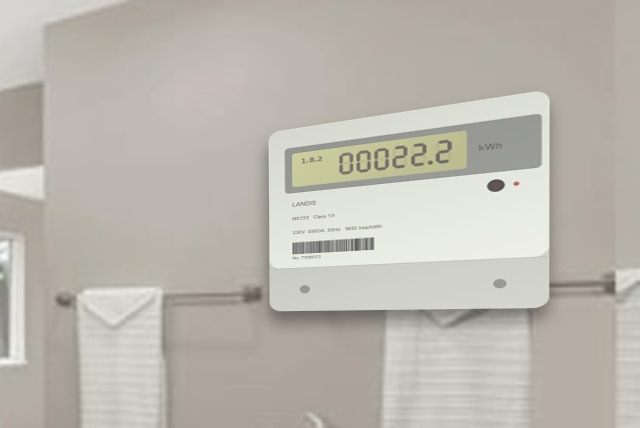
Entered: 22.2 kWh
